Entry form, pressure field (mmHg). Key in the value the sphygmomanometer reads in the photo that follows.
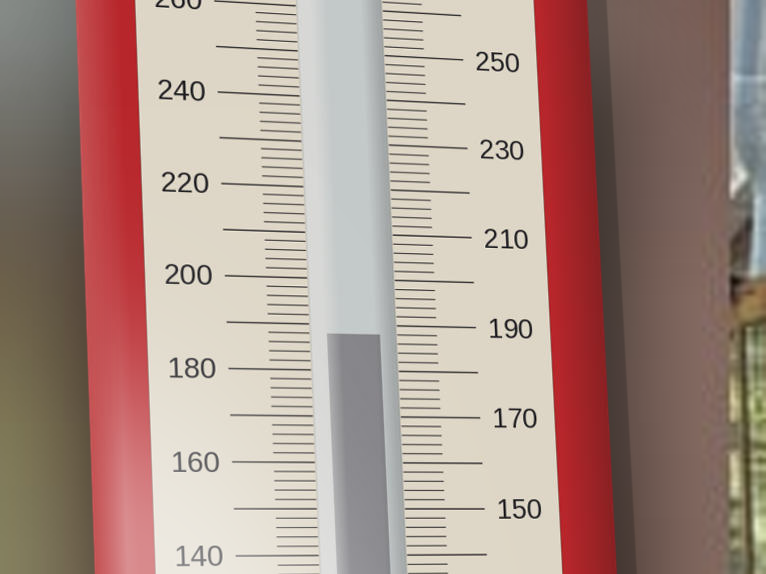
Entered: 188 mmHg
